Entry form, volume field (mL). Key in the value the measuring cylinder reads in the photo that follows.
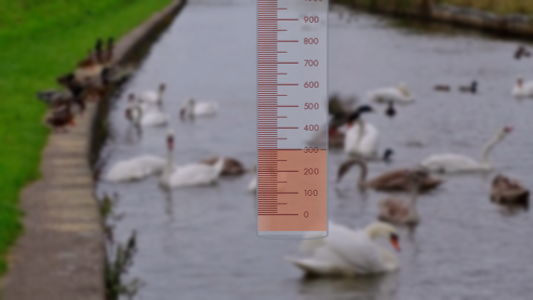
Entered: 300 mL
